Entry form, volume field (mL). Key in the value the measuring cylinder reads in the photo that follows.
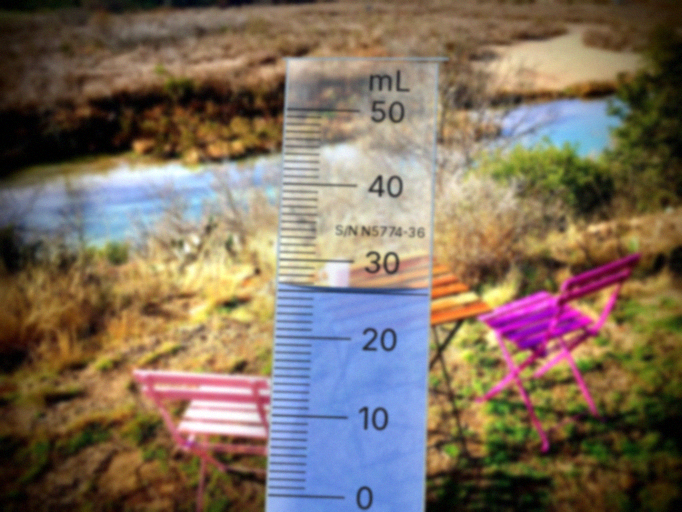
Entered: 26 mL
